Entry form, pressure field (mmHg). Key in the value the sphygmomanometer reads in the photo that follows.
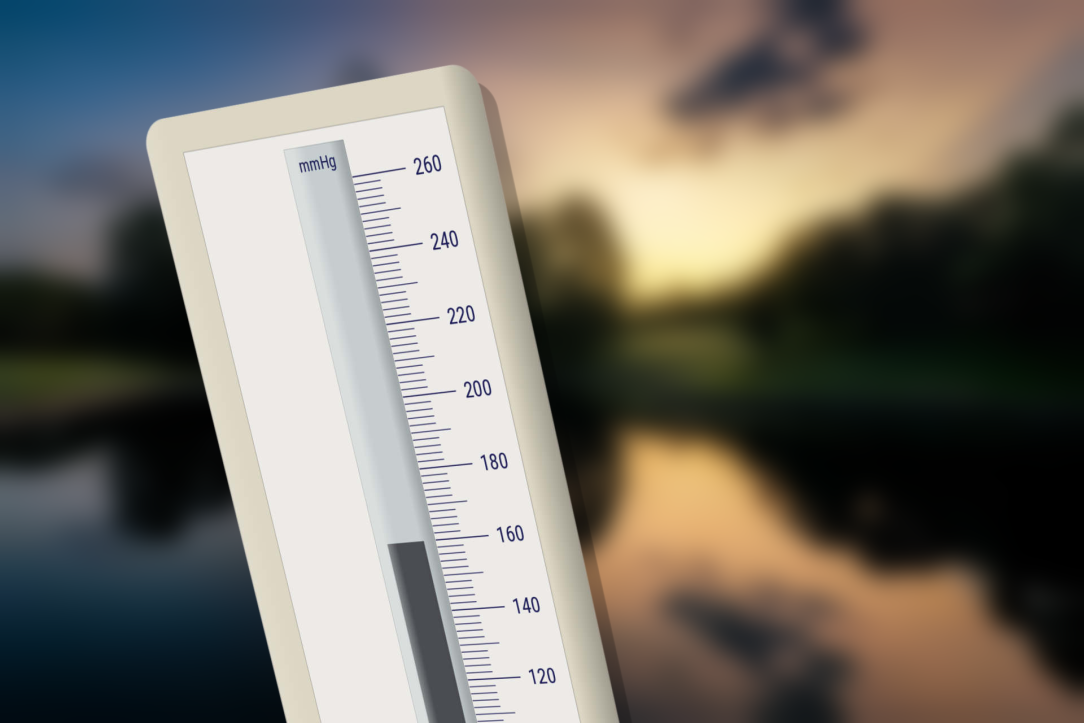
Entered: 160 mmHg
